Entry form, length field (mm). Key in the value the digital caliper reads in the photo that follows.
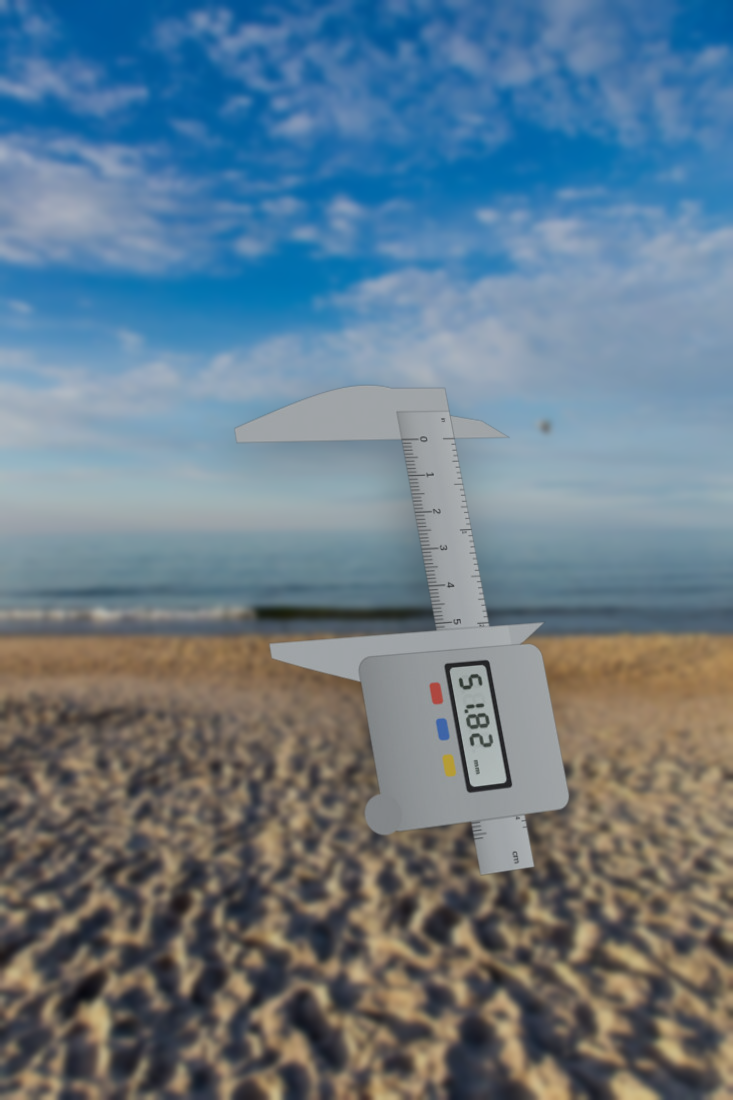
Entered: 51.82 mm
